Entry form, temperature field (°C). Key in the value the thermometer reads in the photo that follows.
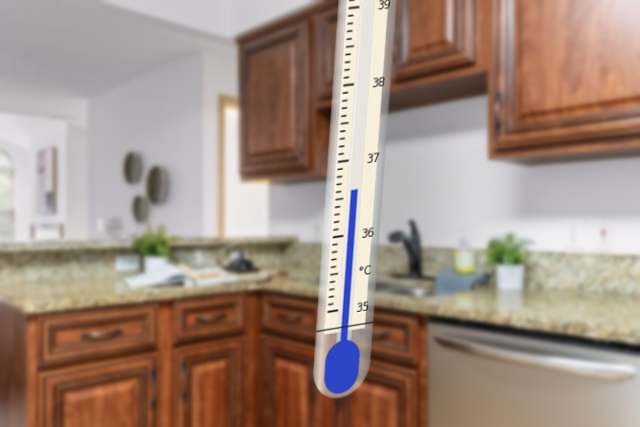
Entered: 36.6 °C
